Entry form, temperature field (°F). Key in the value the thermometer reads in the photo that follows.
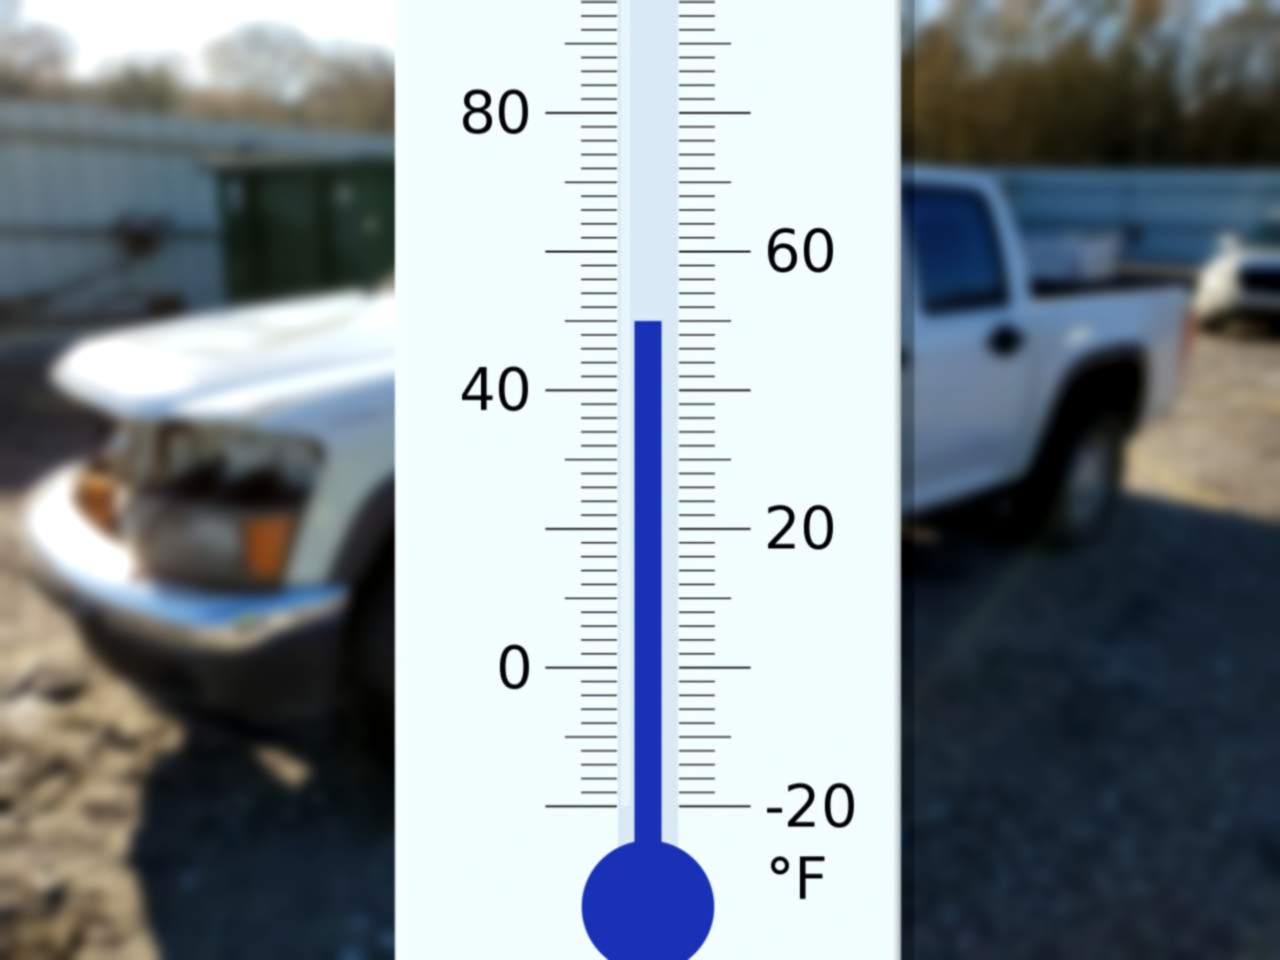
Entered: 50 °F
